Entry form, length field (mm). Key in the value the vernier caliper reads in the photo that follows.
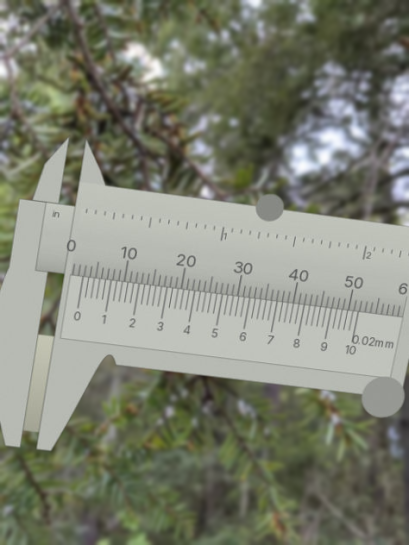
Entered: 2.8 mm
